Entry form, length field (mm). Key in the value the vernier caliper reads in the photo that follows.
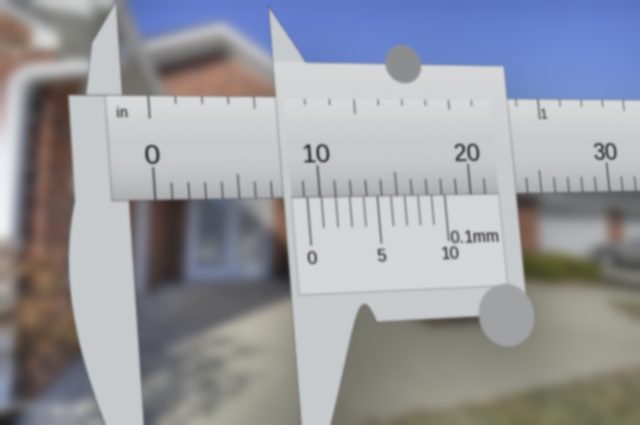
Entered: 9.2 mm
